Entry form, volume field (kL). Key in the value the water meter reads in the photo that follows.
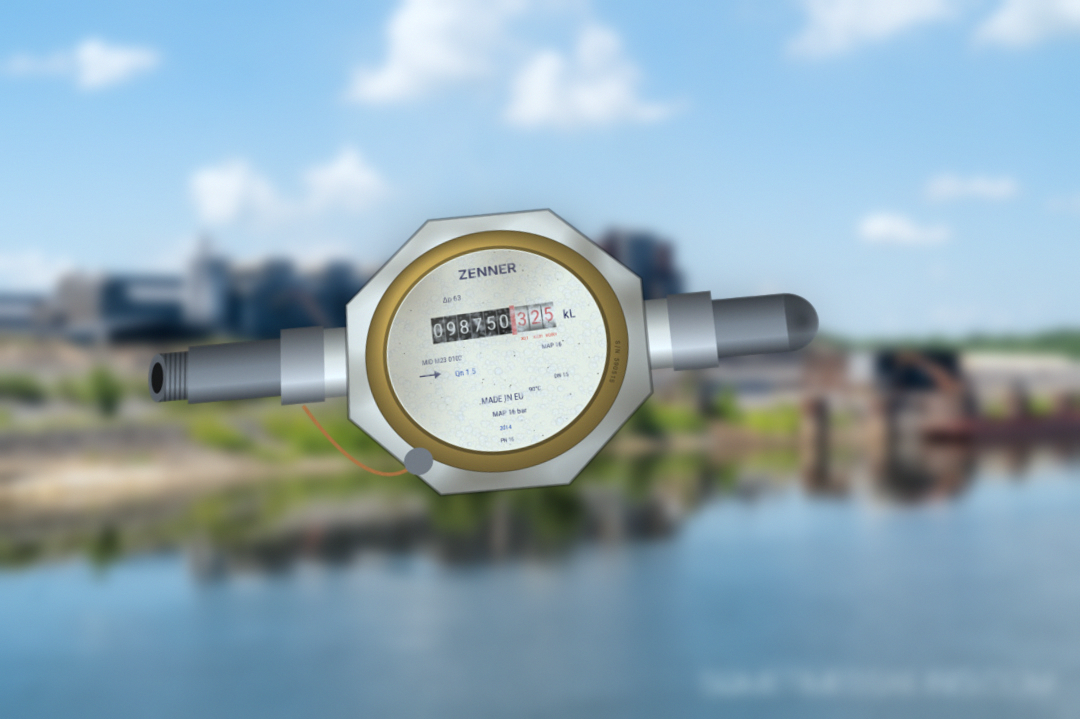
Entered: 98750.325 kL
